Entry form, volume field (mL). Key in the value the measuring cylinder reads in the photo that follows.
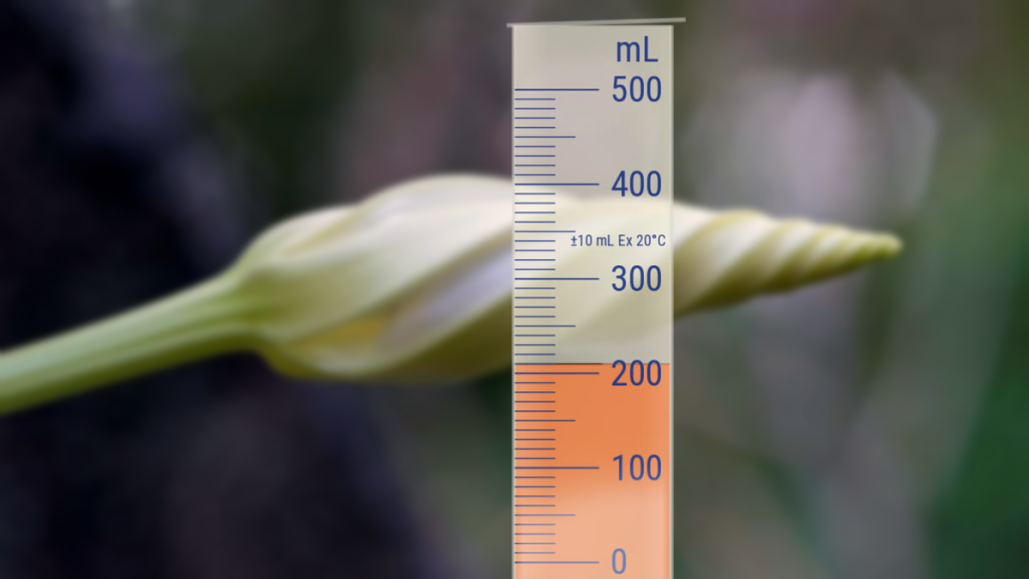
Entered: 210 mL
